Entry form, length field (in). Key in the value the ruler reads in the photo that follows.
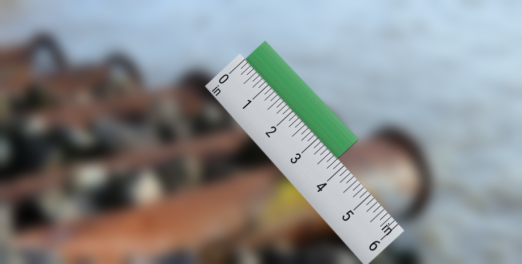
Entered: 3.75 in
